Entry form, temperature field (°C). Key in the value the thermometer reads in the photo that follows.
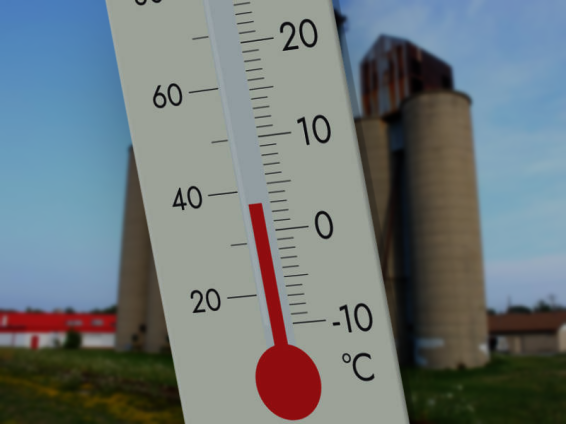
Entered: 3 °C
